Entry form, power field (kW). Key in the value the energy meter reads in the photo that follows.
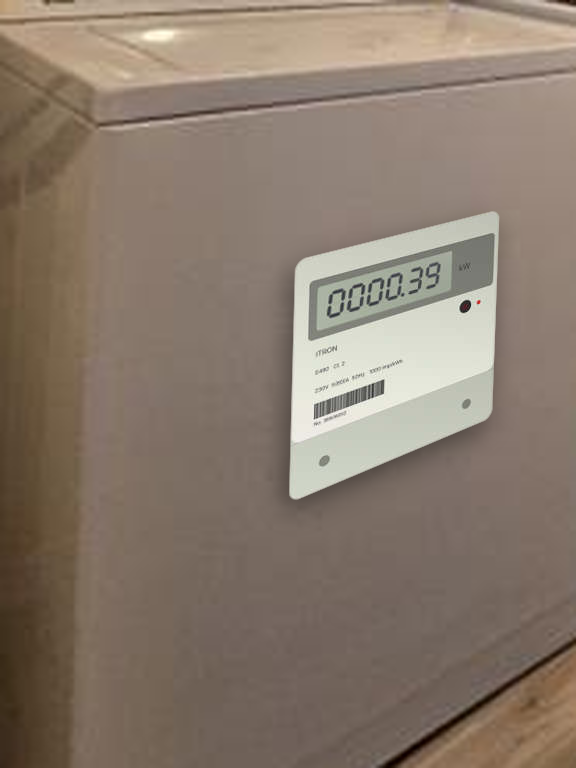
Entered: 0.39 kW
